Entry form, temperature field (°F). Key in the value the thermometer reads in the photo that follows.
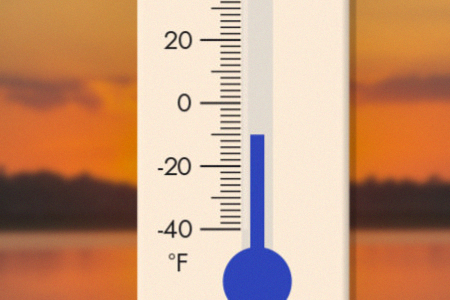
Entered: -10 °F
